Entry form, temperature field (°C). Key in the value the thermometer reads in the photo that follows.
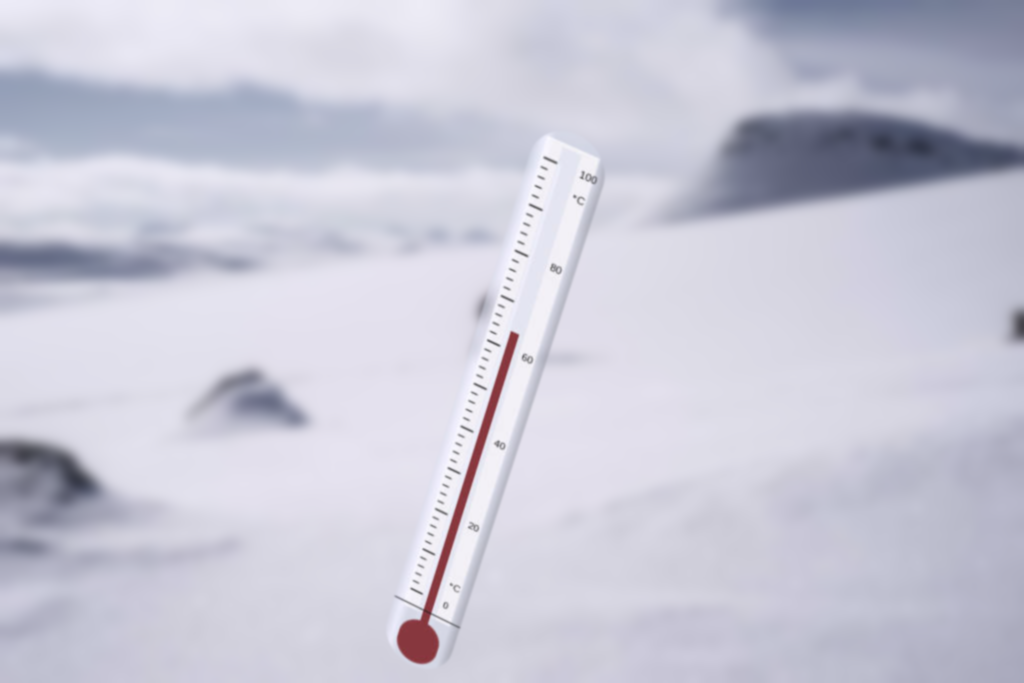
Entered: 64 °C
